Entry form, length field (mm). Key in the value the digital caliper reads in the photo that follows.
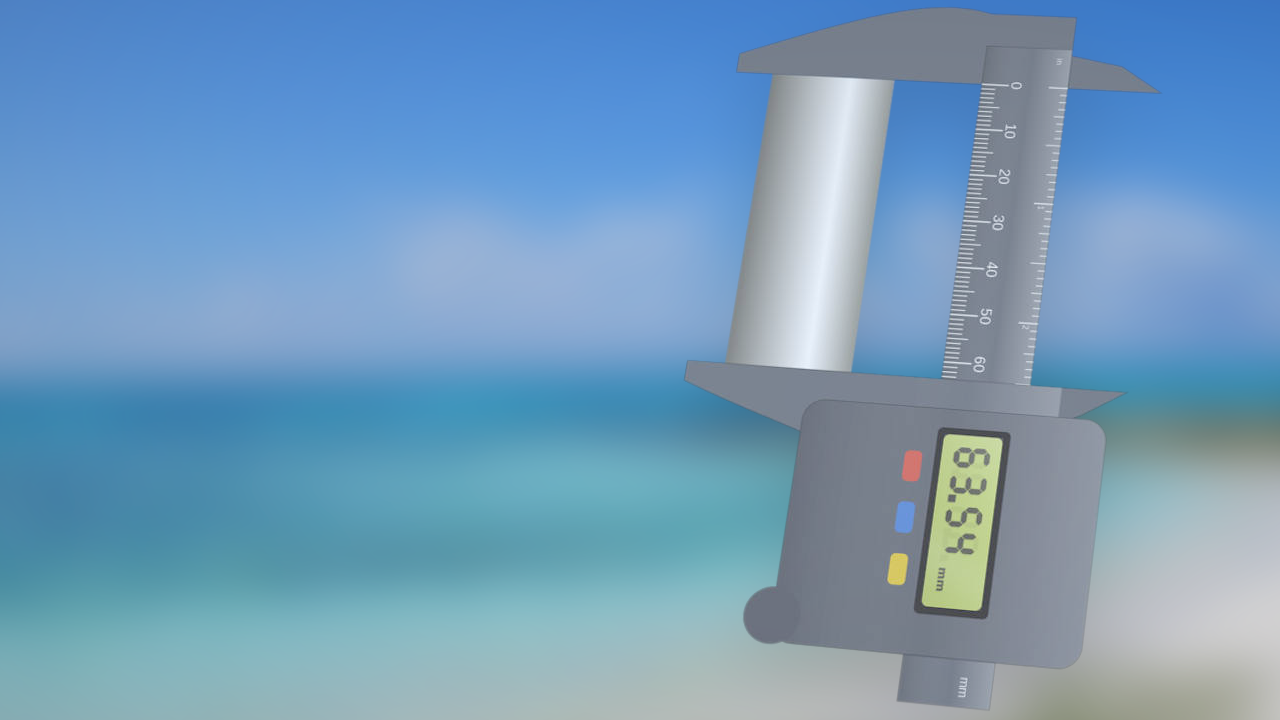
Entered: 63.54 mm
